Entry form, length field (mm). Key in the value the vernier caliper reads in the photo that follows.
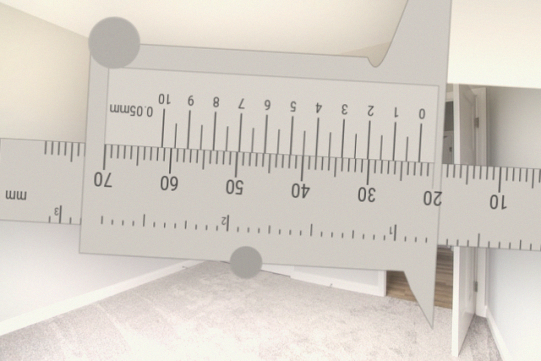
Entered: 22.4 mm
